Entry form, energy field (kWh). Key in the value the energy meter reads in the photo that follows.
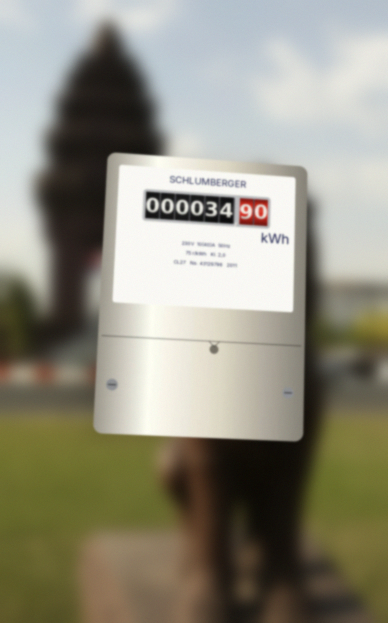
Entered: 34.90 kWh
